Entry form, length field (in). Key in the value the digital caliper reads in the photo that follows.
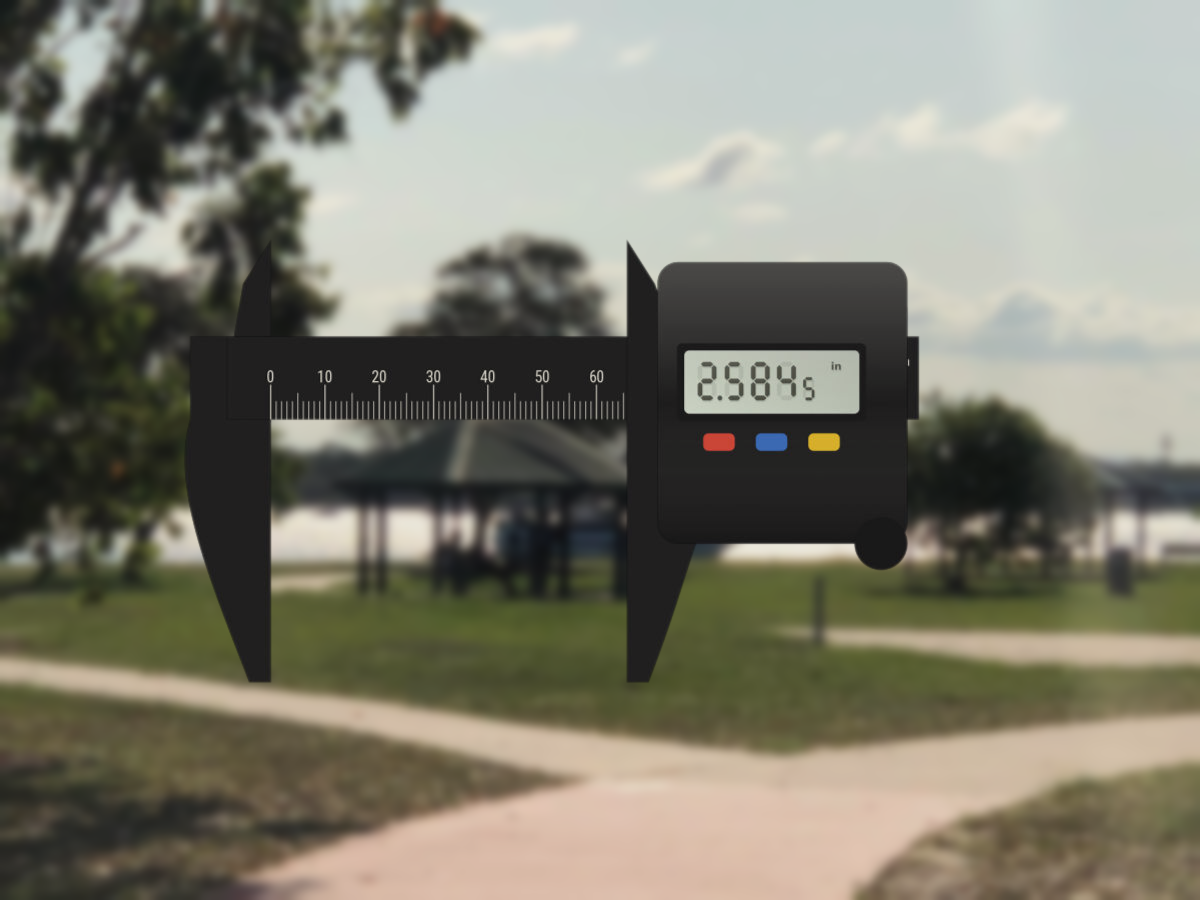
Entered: 2.5845 in
